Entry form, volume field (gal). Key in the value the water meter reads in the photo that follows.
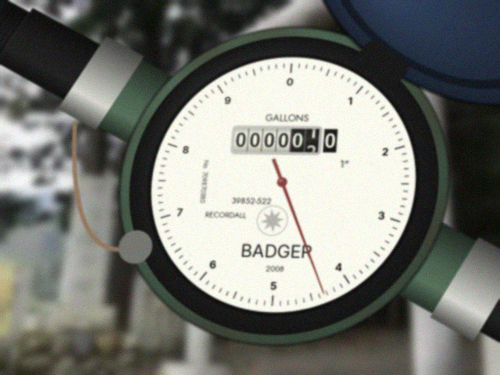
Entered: 14.3 gal
